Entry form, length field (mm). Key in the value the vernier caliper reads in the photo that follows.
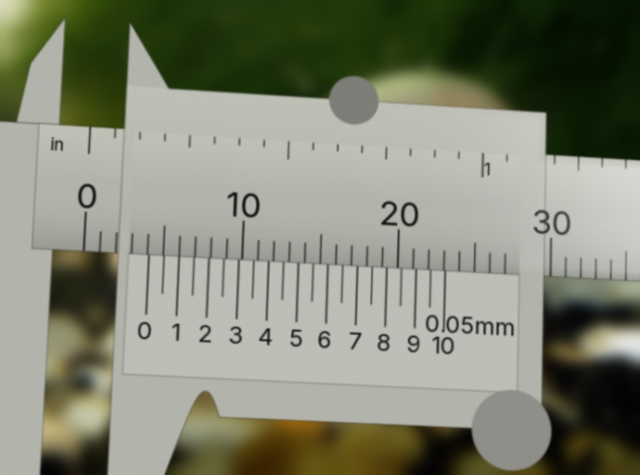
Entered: 4.1 mm
